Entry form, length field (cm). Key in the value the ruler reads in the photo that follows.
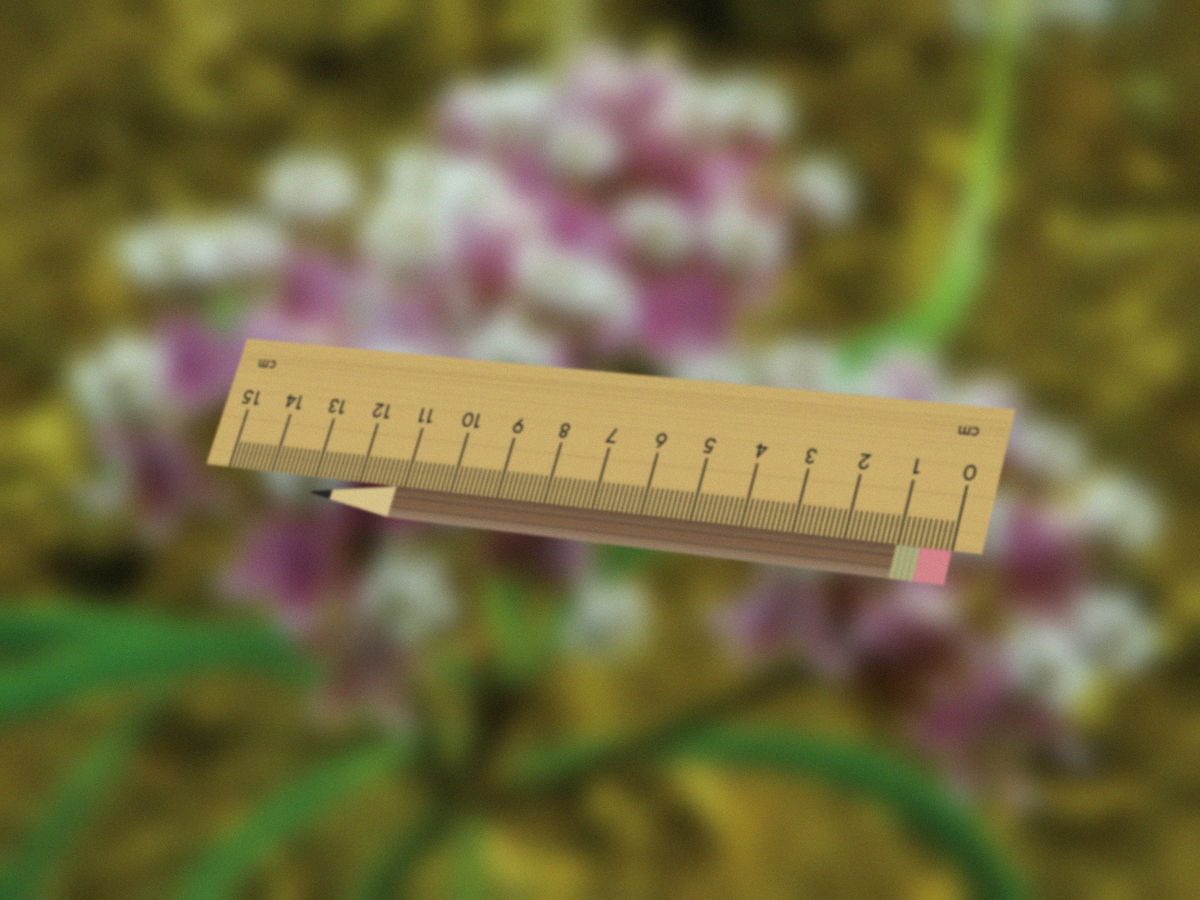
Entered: 13 cm
